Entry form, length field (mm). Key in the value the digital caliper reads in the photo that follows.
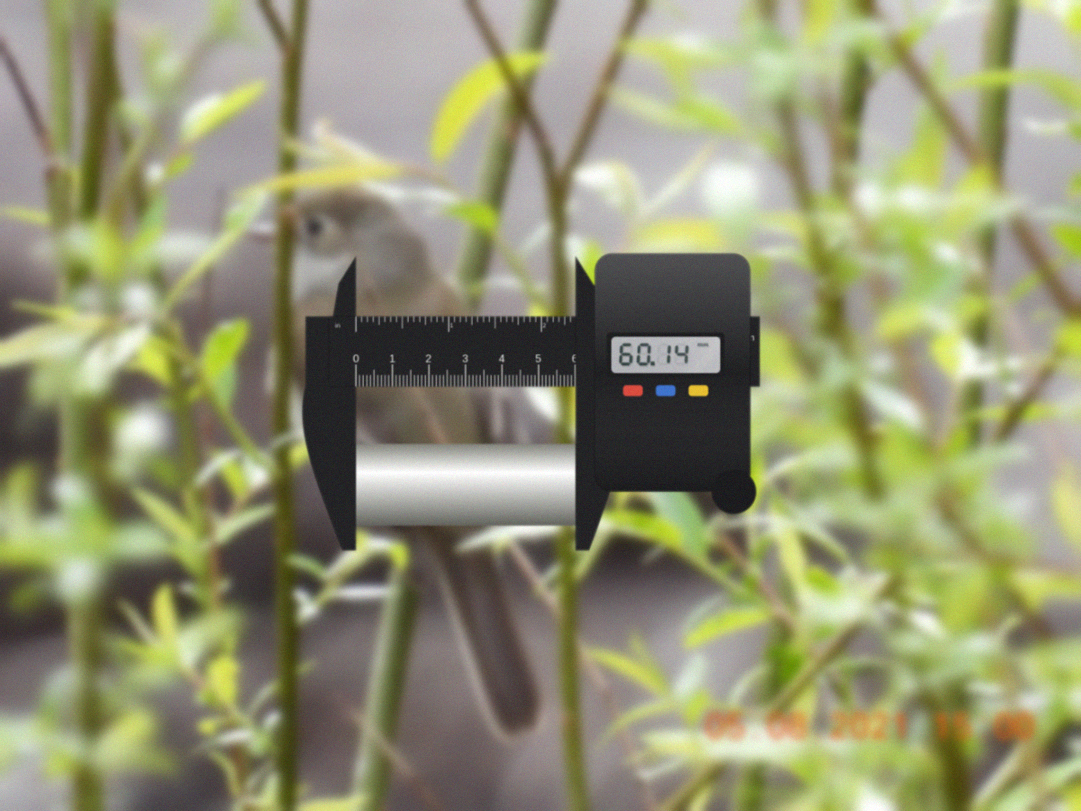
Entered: 60.14 mm
